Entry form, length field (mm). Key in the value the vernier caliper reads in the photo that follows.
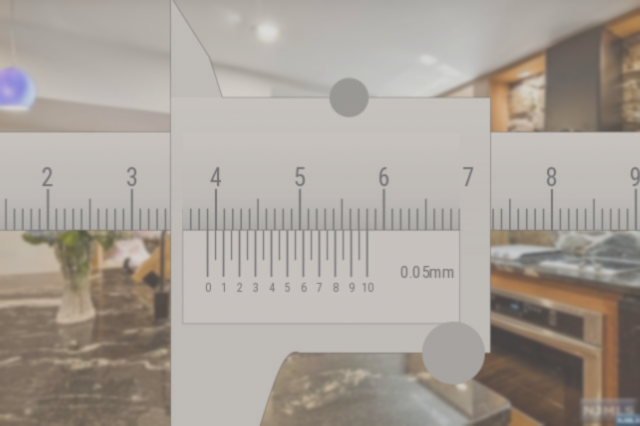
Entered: 39.0 mm
